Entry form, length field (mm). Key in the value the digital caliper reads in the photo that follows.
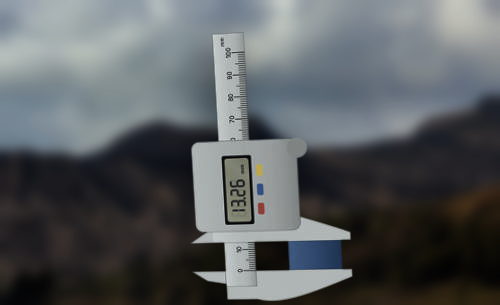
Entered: 13.26 mm
